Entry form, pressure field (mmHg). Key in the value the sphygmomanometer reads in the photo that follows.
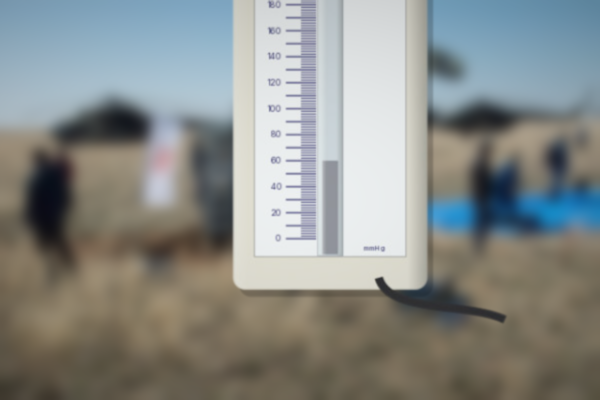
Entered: 60 mmHg
